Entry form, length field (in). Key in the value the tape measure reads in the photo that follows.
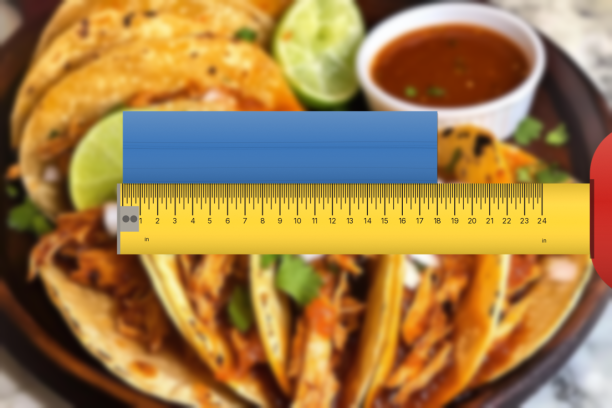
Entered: 18 in
